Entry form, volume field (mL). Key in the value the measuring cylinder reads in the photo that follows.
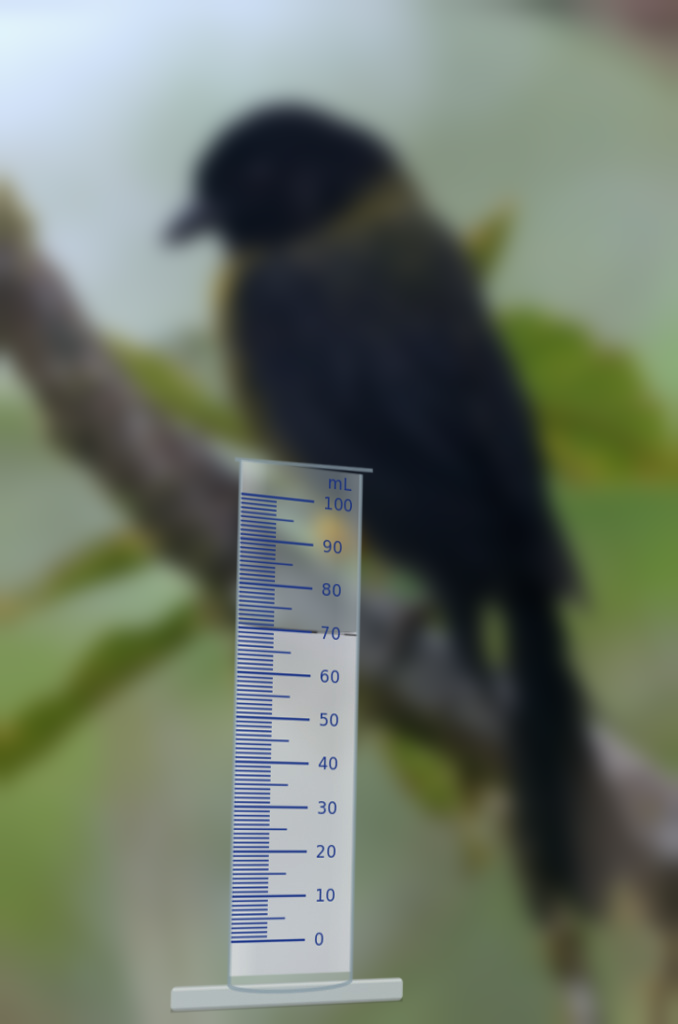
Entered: 70 mL
